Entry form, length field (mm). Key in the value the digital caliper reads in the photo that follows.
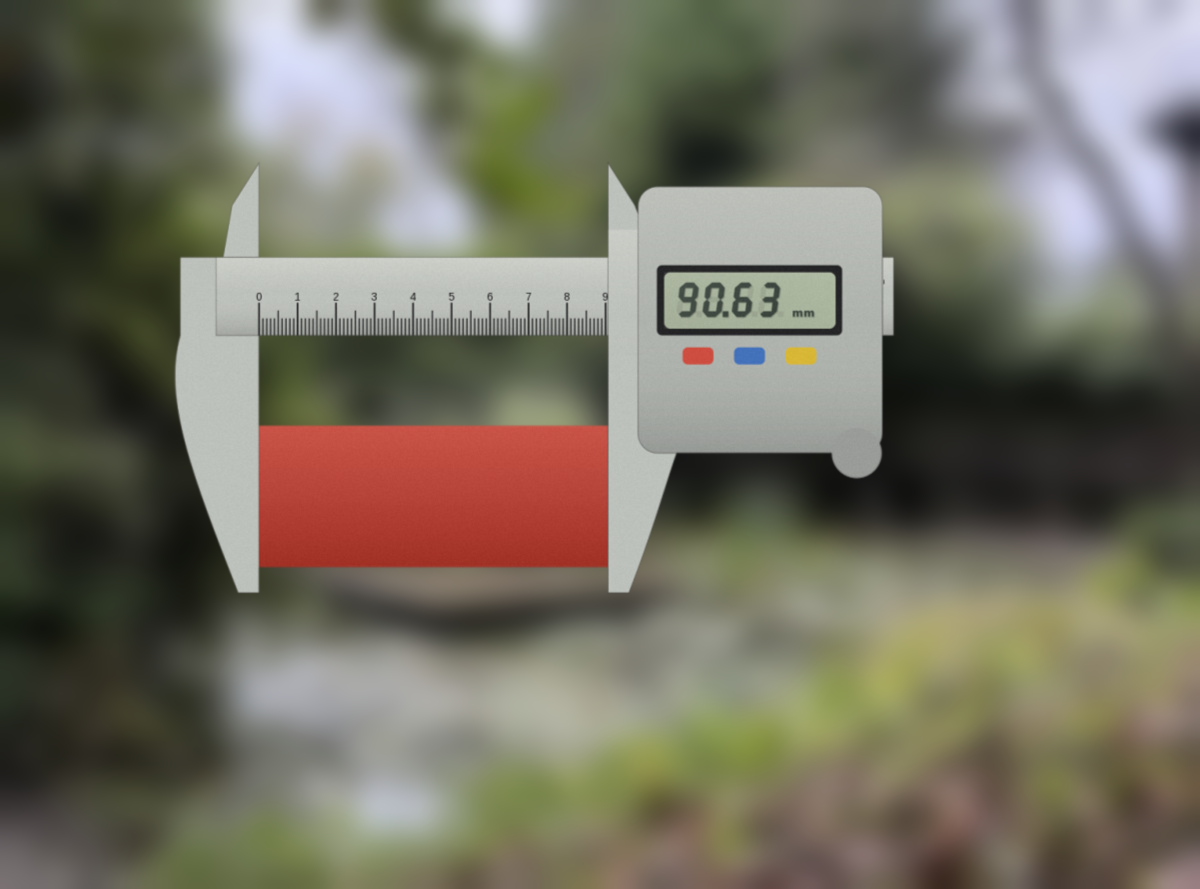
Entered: 90.63 mm
